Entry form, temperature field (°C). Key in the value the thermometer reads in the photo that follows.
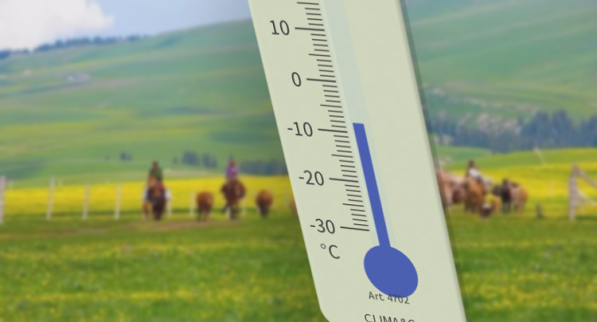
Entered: -8 °C
